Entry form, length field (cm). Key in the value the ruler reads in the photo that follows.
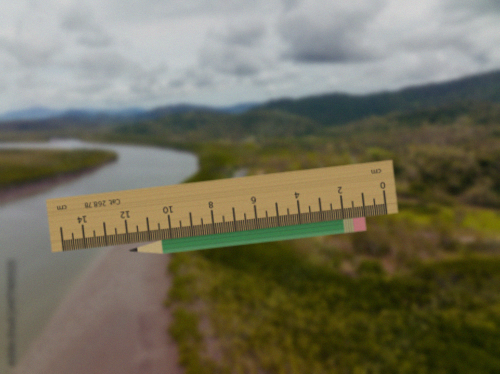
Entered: 11 cm
